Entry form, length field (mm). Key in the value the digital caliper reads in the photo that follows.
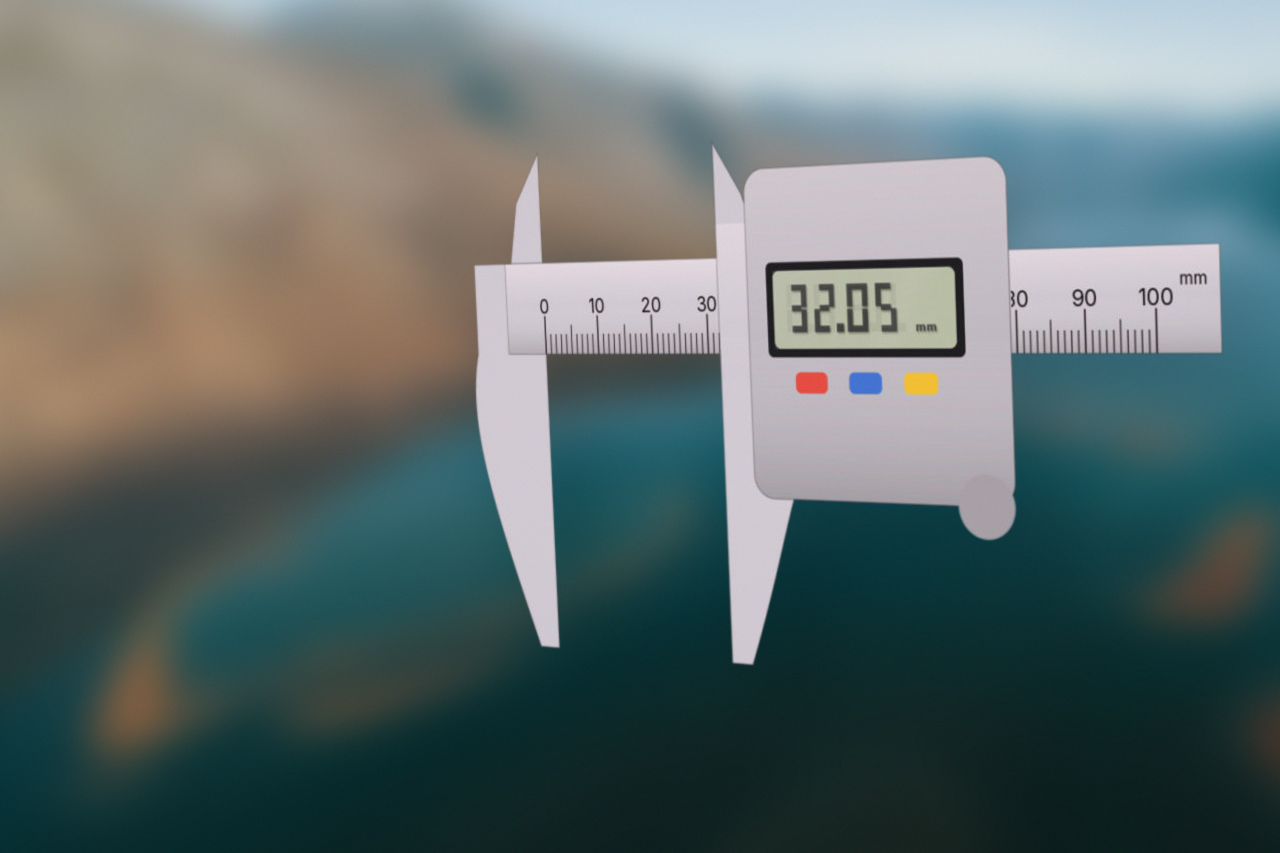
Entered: 32.05 mm
